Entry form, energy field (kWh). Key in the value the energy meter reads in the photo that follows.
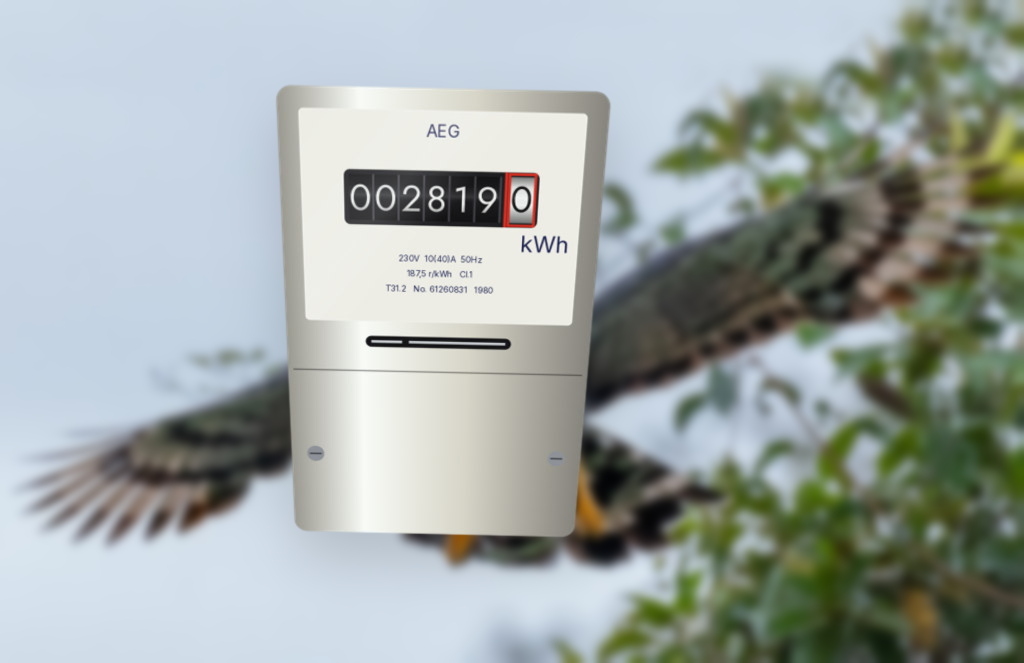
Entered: 2819.0 kWh
